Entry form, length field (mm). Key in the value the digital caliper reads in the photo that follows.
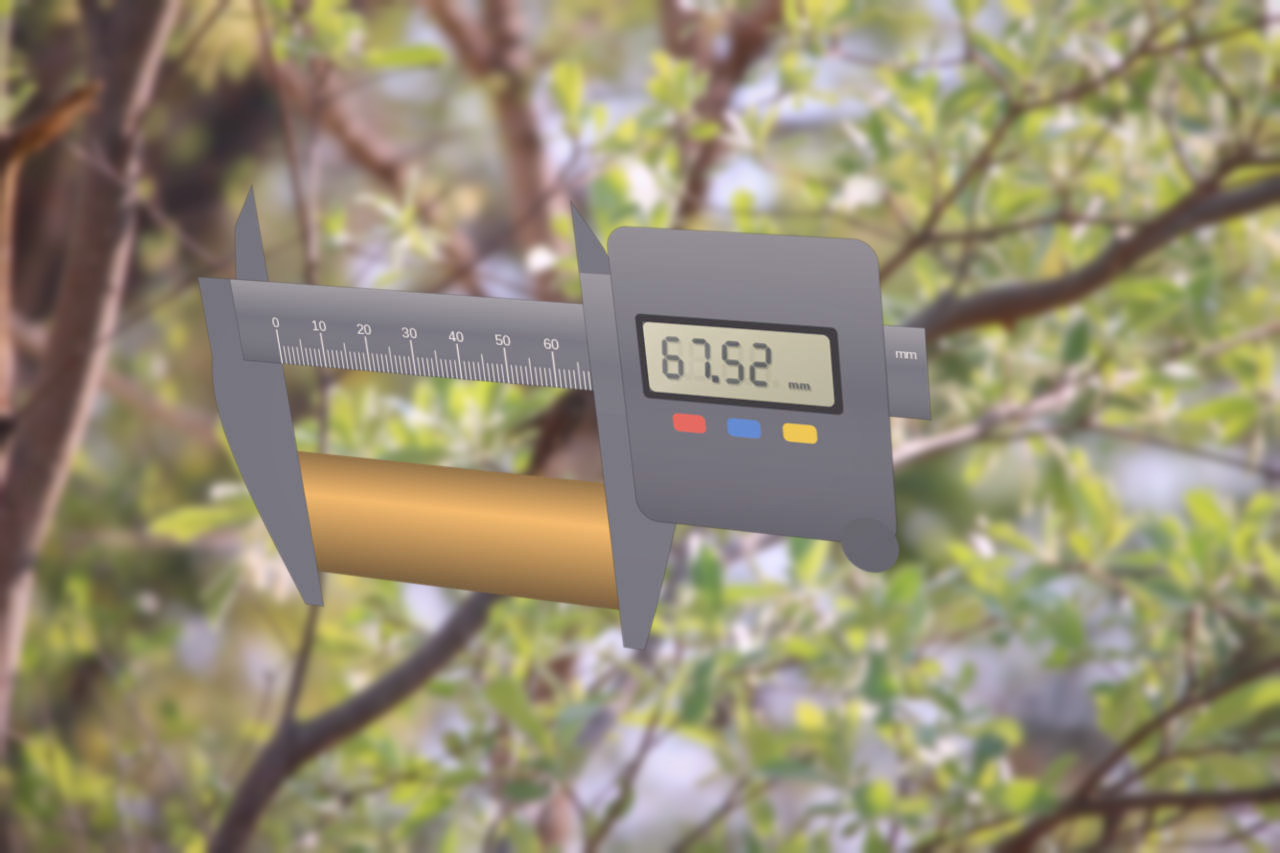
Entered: 67.52 mm
